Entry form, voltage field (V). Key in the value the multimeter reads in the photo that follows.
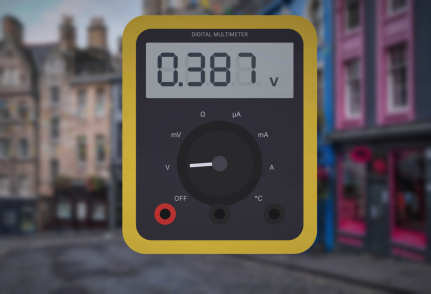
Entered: 0.387 V
